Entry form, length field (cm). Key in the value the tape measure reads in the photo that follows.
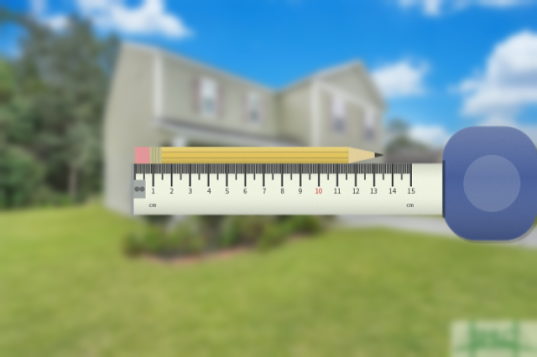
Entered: 13.5 cm
